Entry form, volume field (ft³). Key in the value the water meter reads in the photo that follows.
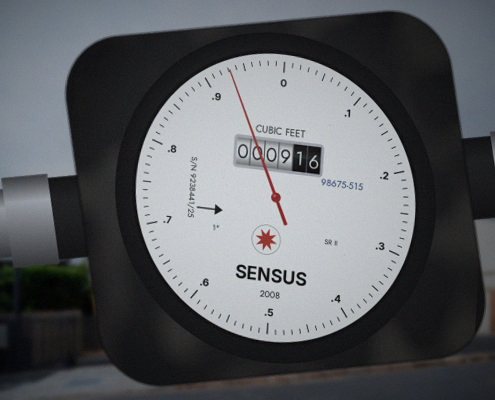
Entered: 915.93 ft³
